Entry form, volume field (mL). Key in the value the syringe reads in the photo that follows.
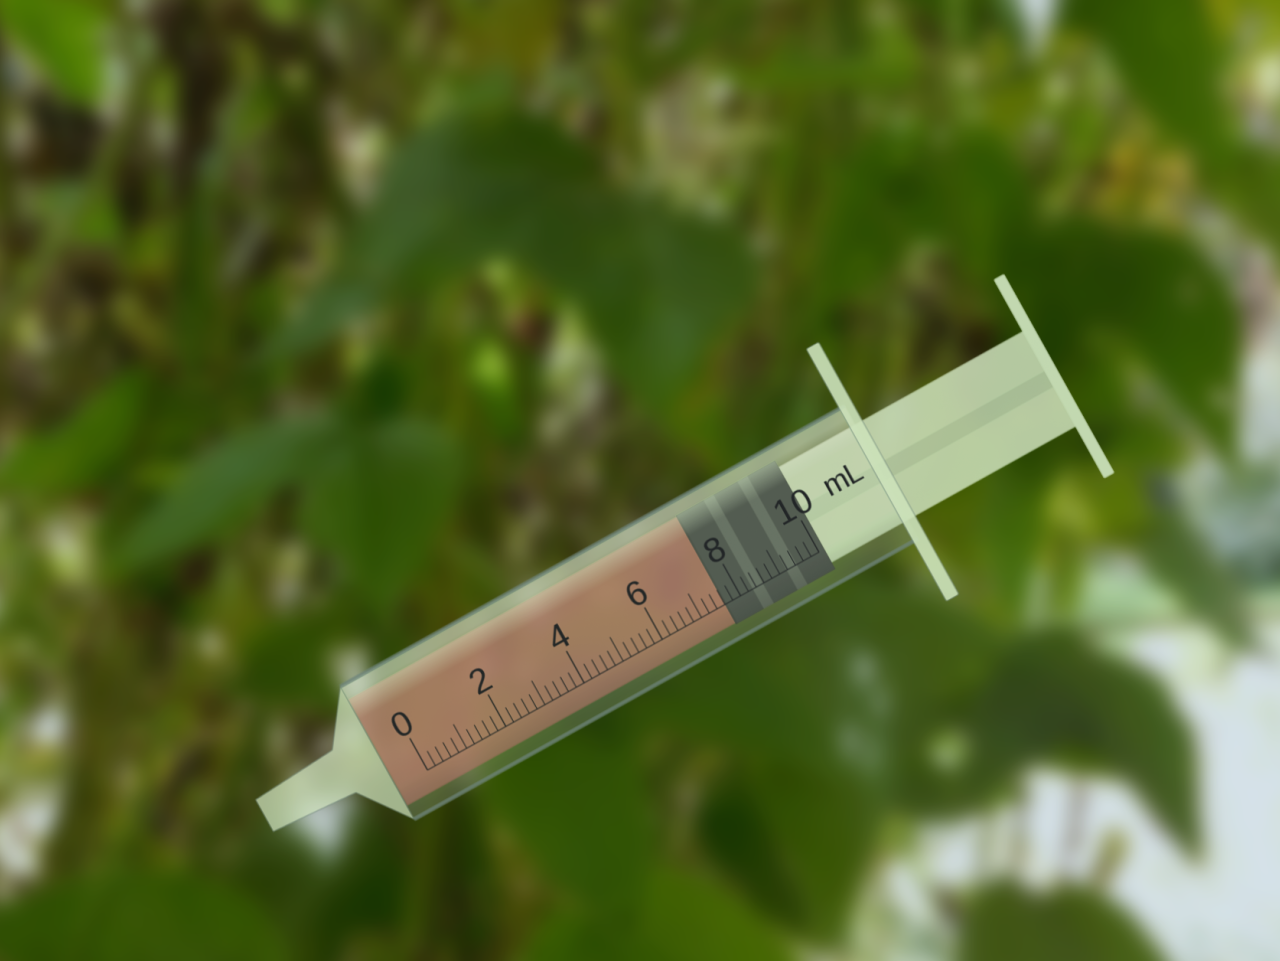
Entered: 7.6 mL
